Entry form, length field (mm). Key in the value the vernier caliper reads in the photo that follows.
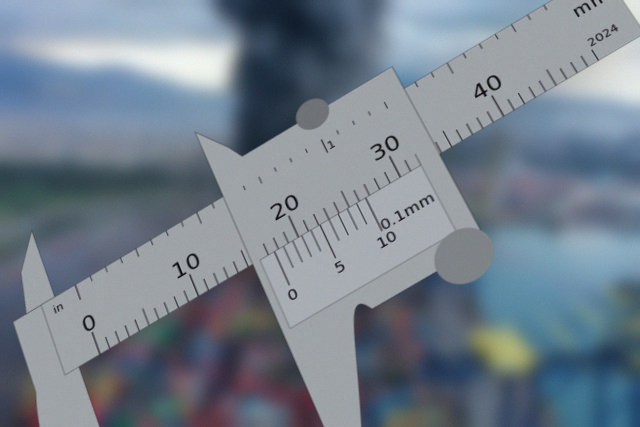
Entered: 17.6 mm
